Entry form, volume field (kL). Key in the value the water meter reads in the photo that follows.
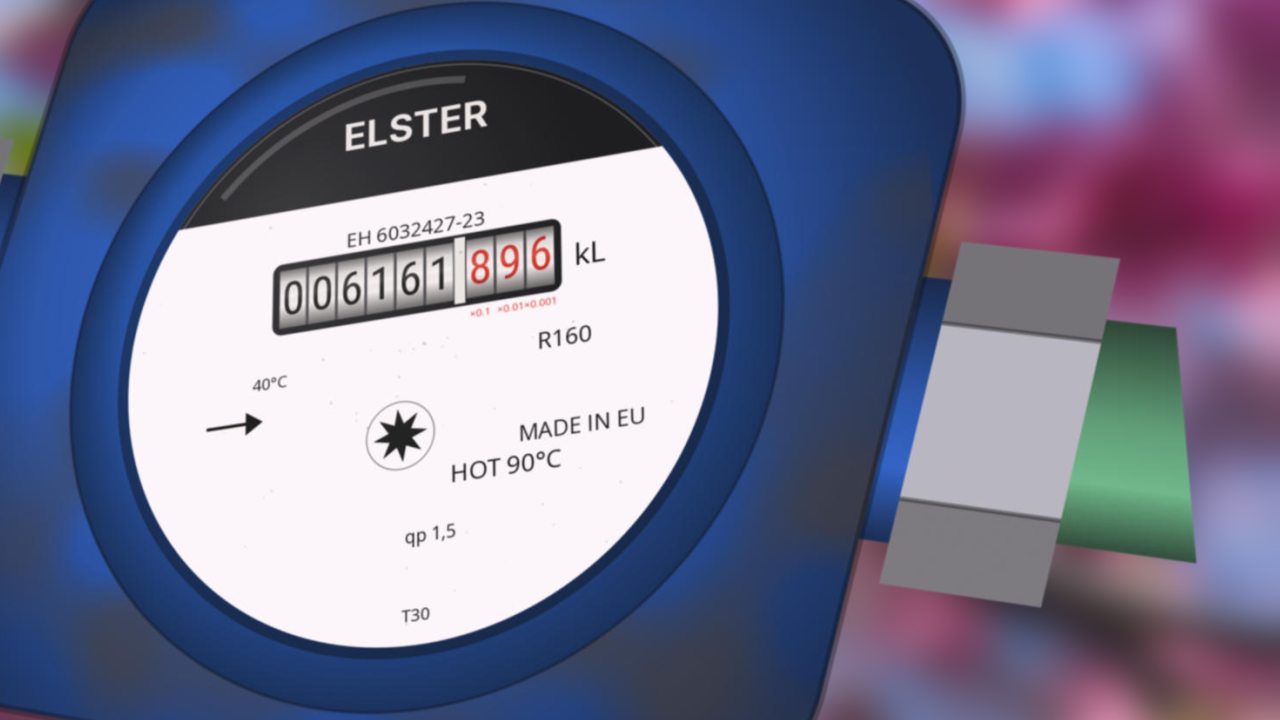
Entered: 6161.896 kL
